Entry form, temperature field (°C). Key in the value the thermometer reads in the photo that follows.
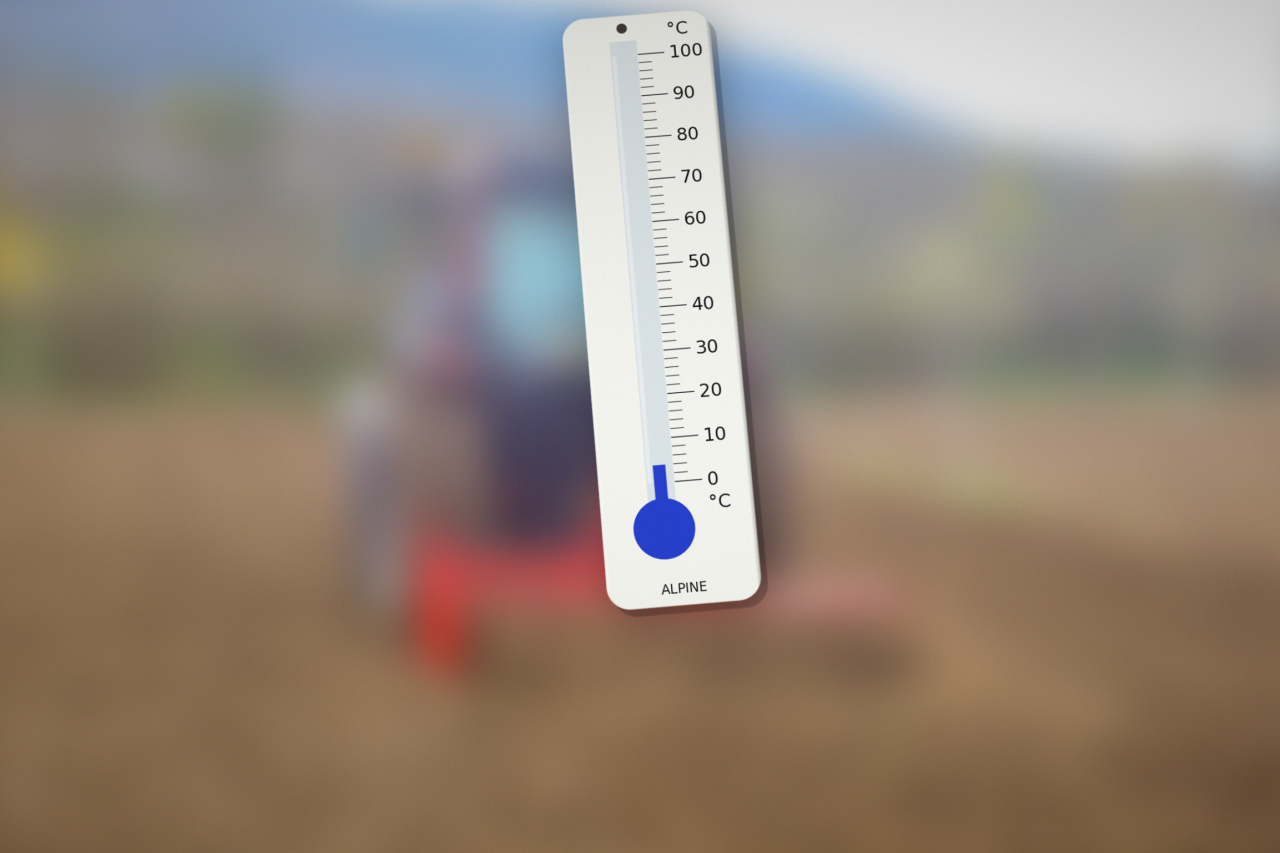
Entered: 4 °C
